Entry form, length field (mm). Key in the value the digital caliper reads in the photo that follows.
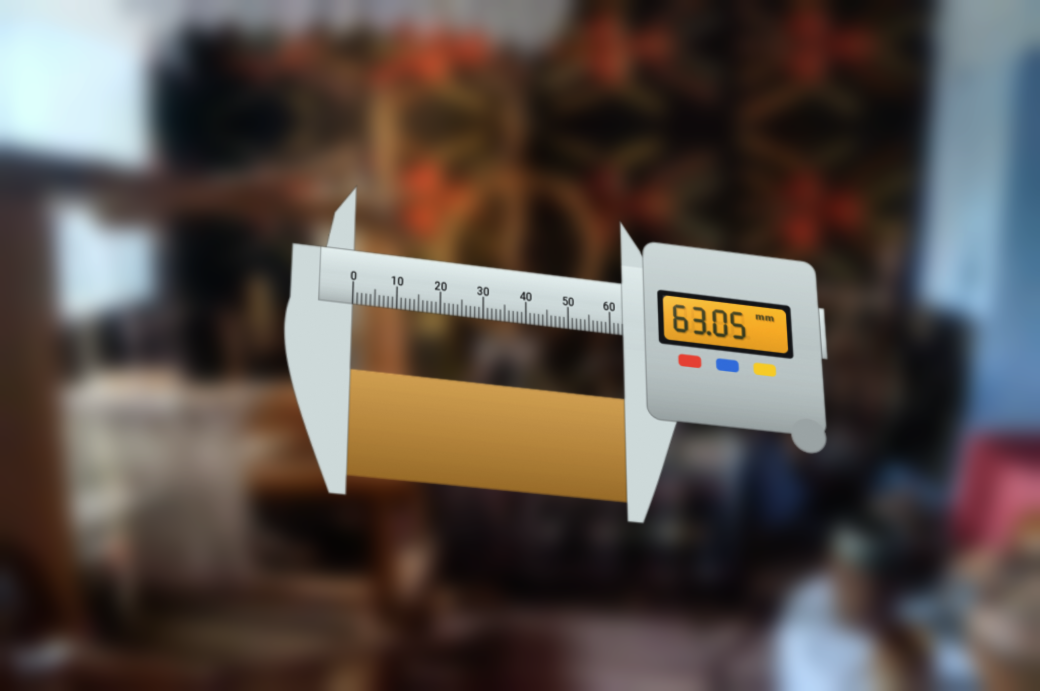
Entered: 63.05 mm
